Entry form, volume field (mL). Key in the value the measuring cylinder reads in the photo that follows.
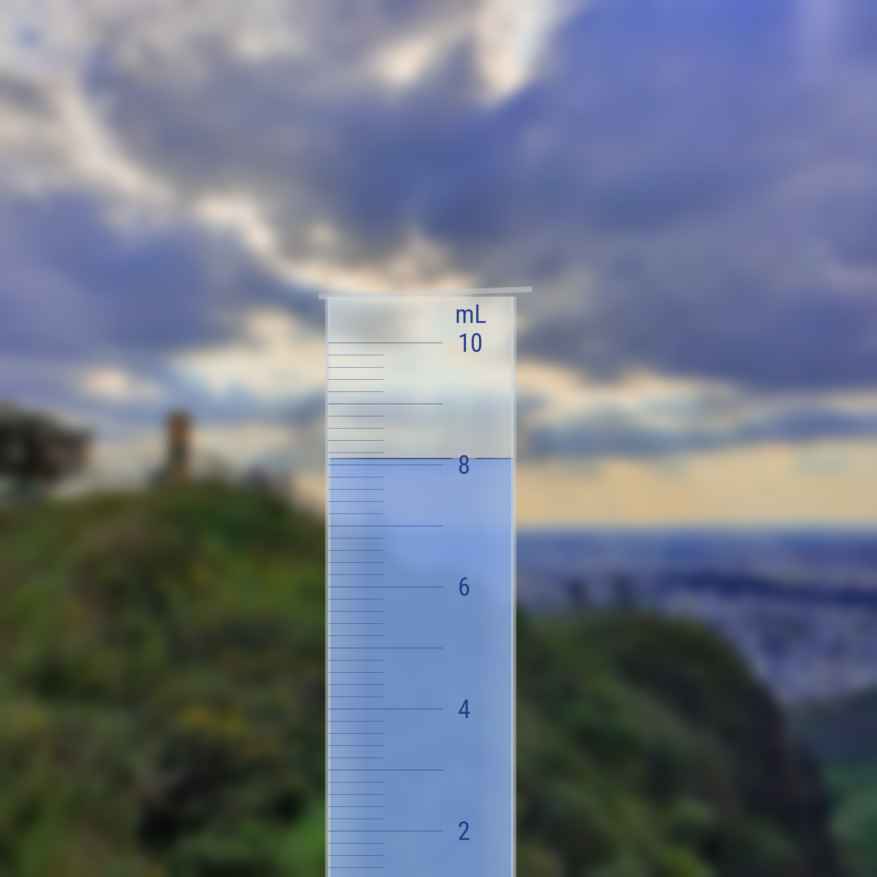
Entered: 8.1 mL
